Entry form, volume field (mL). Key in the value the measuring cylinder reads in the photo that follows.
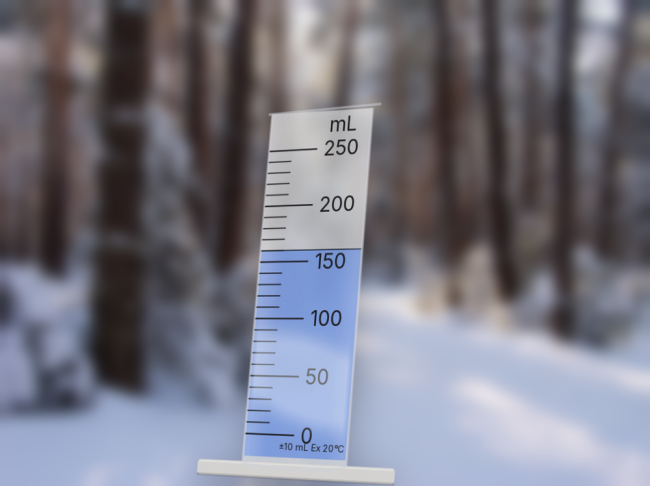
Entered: 160 mL
